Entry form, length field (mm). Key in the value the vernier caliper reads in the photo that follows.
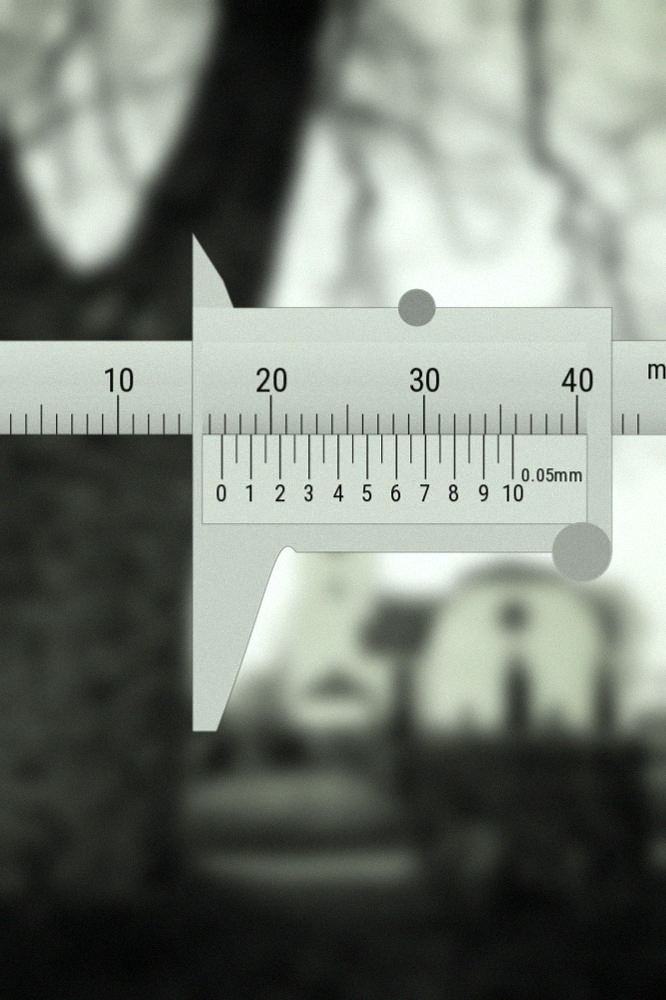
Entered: 16.8 mm
